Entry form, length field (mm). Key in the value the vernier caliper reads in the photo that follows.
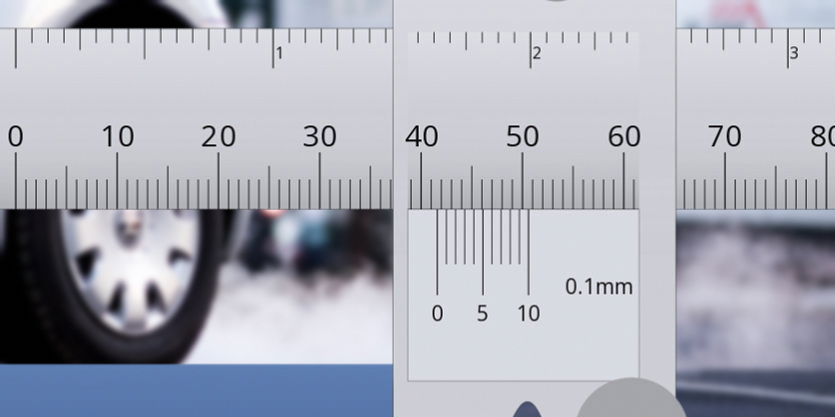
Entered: 41.6 mm
